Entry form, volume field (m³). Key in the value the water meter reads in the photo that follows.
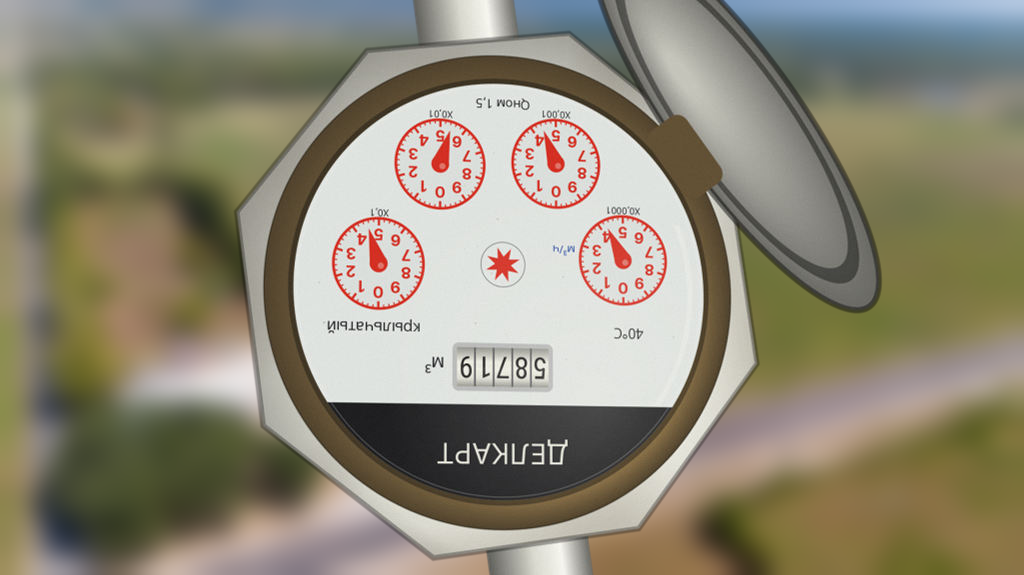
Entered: 58719.4544 m³
